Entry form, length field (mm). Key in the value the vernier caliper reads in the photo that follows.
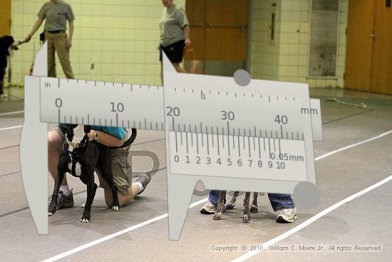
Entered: 20.4 mm
